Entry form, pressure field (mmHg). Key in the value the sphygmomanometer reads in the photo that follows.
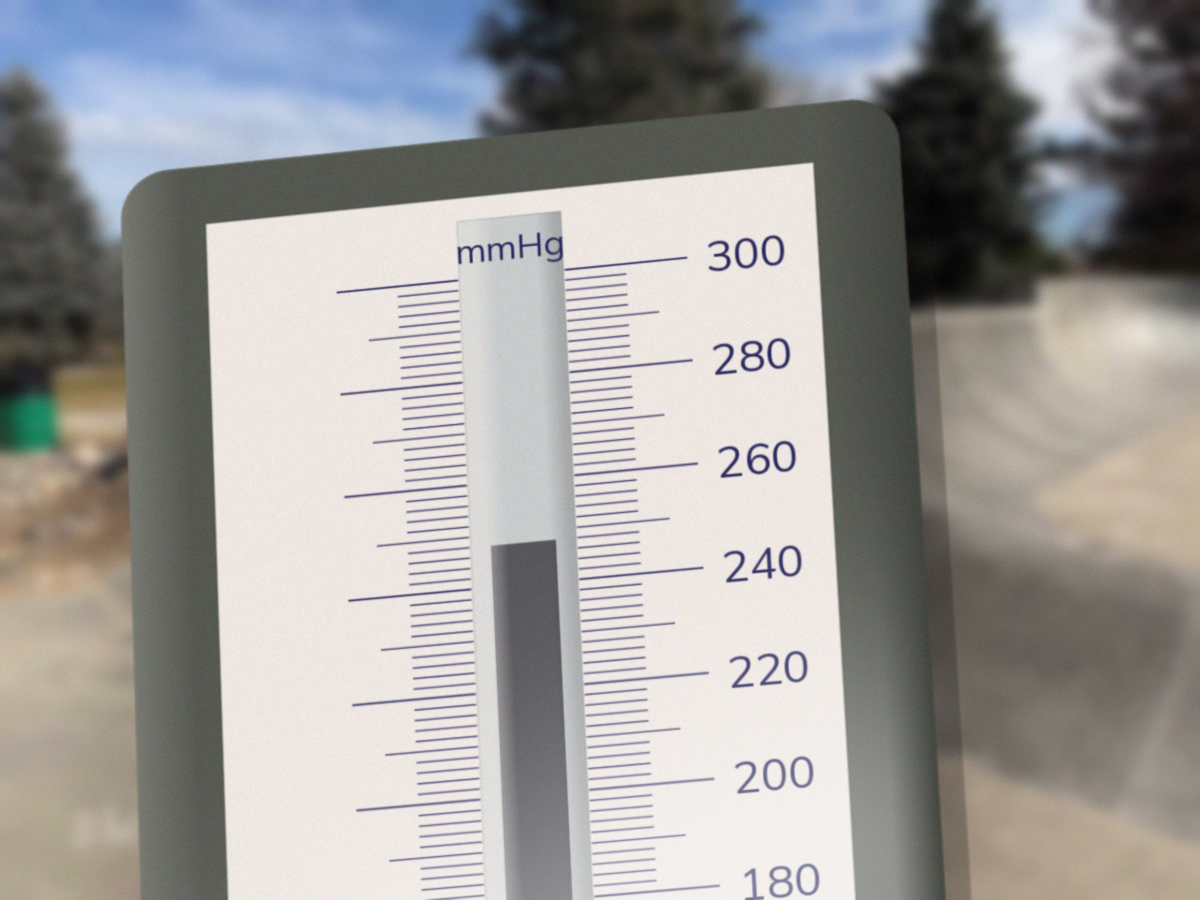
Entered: 248 mmHg
